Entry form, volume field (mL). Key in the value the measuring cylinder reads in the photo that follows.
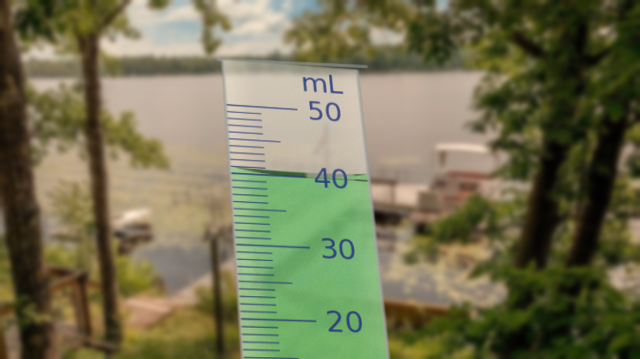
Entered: 40 mL
